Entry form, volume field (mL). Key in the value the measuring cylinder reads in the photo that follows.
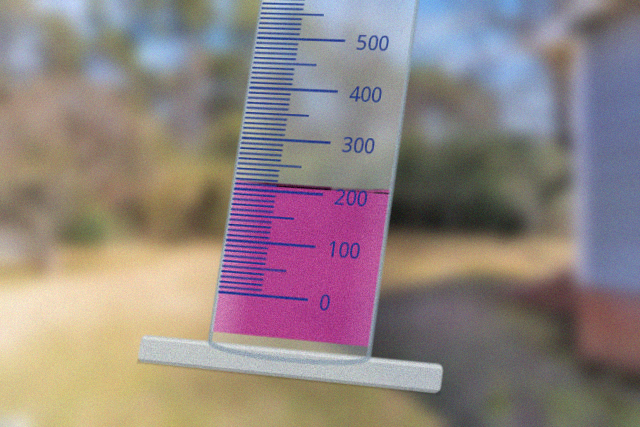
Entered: 210 mL
